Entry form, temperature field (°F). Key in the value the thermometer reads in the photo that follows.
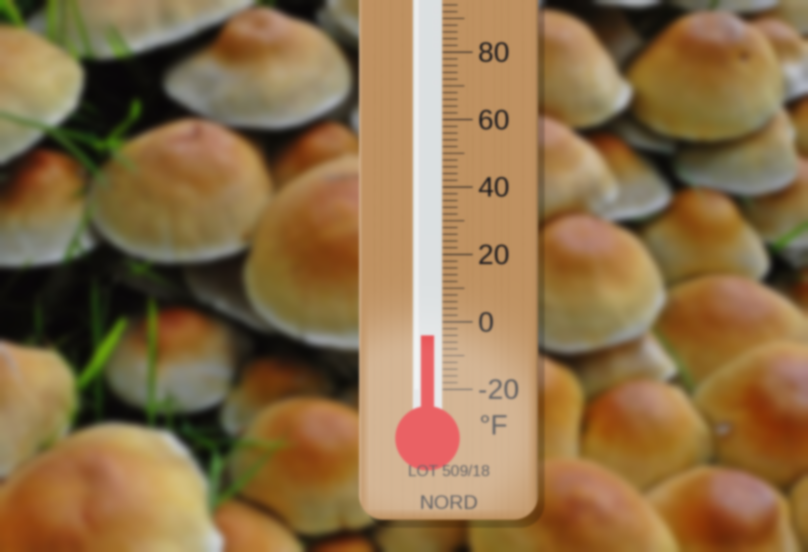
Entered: -4 °F
